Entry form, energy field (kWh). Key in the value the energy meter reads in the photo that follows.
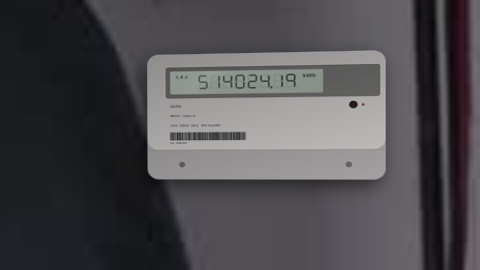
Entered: 514024.19 kWh
